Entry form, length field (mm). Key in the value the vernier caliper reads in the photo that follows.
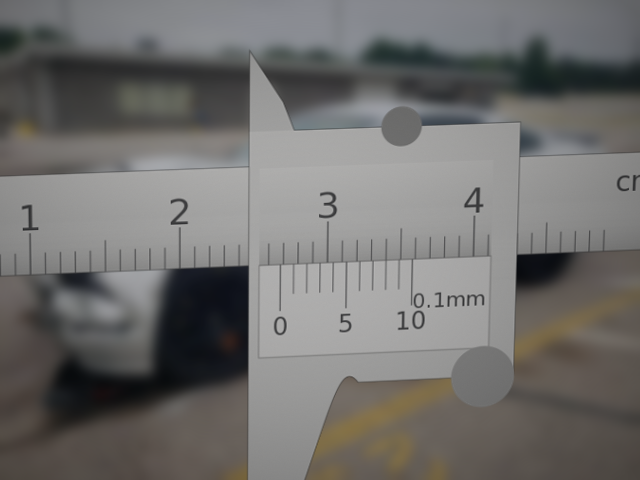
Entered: 26.8 mm
